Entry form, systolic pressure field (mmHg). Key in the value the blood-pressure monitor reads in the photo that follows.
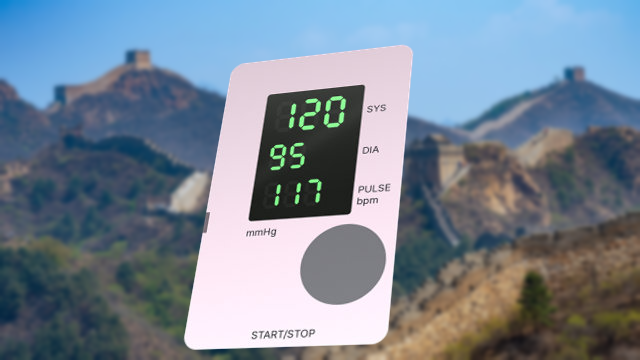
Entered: 120 mmHg
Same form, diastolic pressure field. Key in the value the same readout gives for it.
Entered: 95 mmHg
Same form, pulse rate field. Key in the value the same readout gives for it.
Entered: 117 bpm
